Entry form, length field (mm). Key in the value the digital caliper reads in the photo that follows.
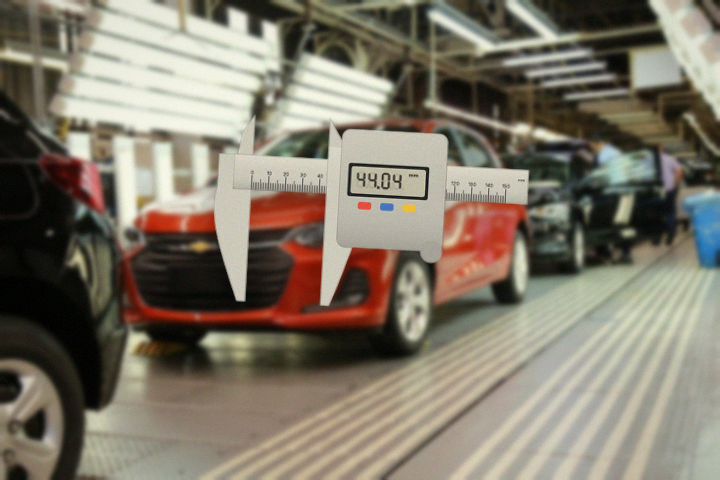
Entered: 44.04 mm
